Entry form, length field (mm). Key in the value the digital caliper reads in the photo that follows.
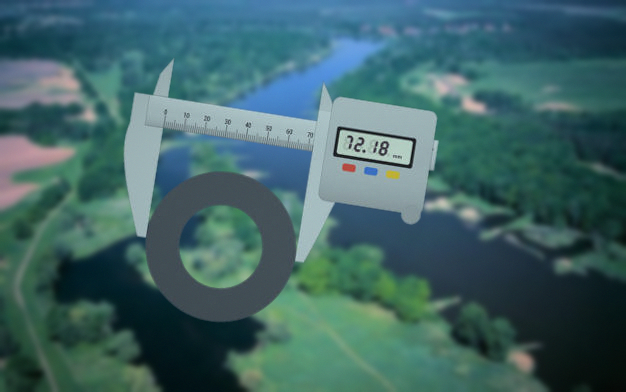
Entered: 72.18 mm
